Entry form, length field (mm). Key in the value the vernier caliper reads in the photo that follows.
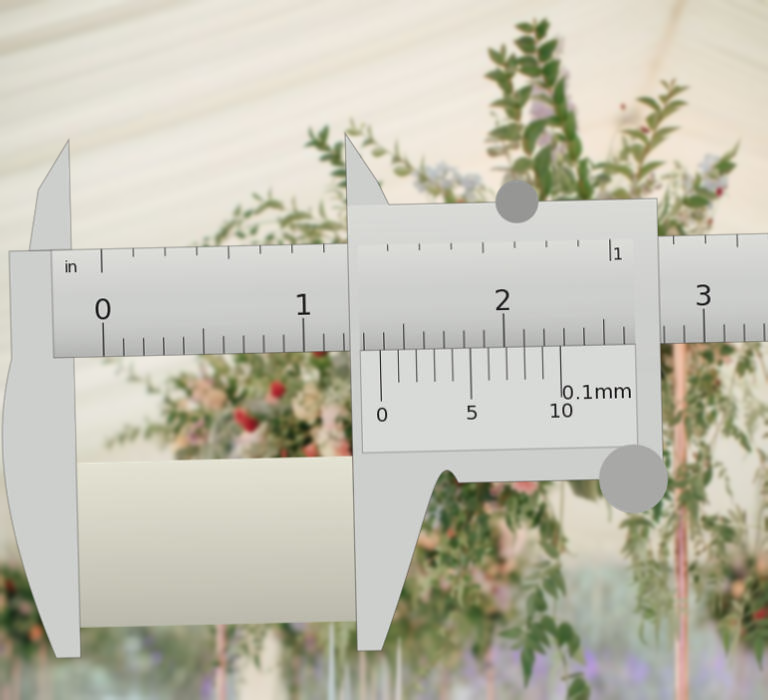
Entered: 13.8 mm
